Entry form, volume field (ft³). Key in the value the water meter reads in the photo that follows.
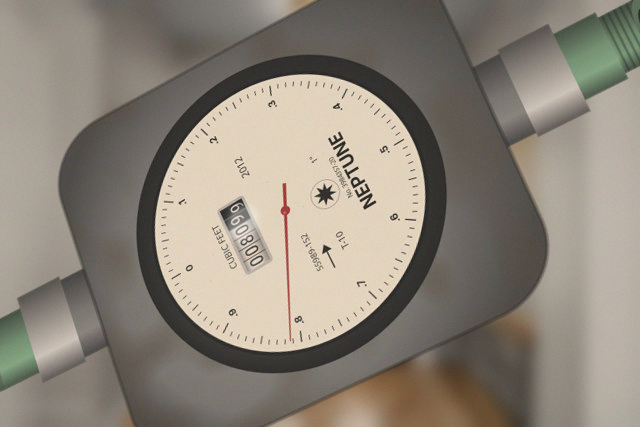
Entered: 8098.81 ft³
